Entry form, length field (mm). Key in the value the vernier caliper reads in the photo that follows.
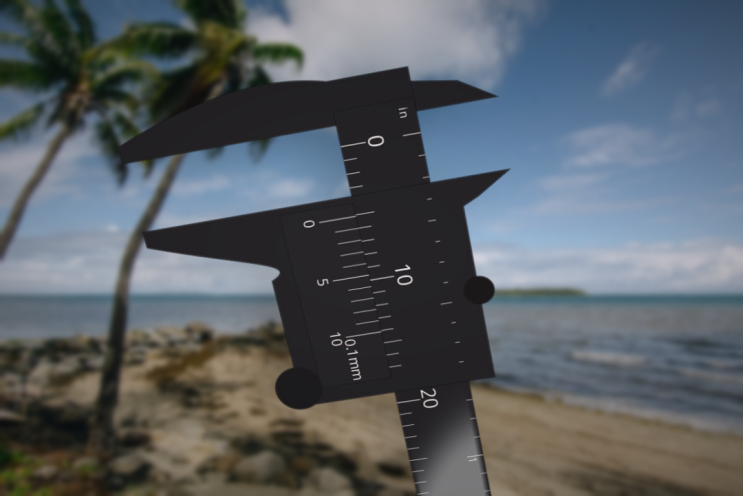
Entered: 5.1 mm
